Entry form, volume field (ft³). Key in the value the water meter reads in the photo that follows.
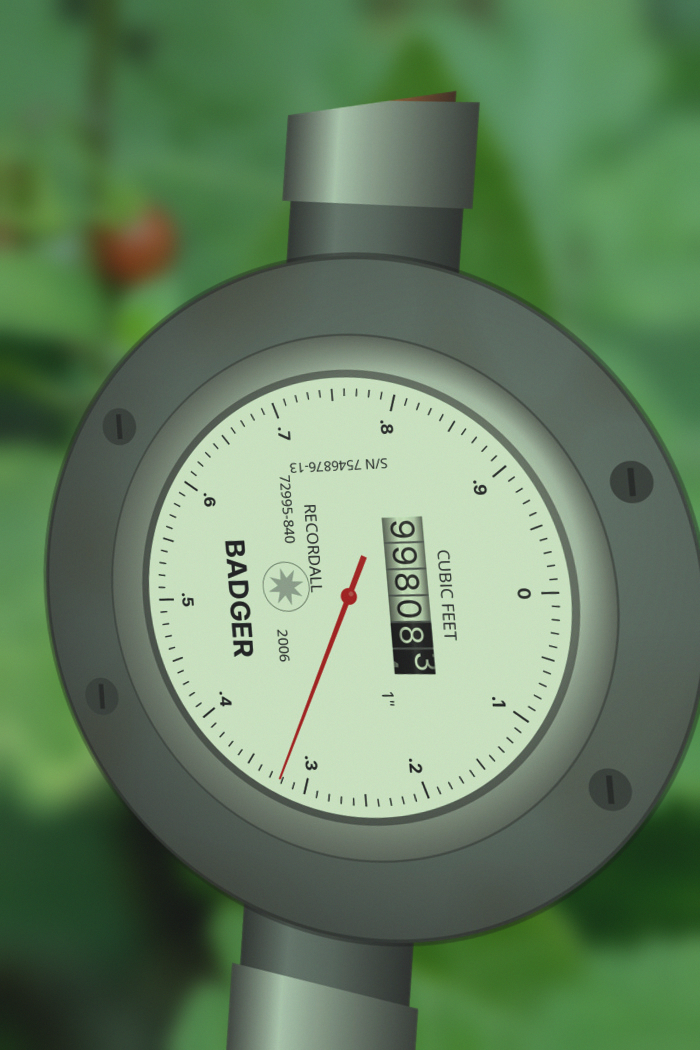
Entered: 998083.32 ft³
